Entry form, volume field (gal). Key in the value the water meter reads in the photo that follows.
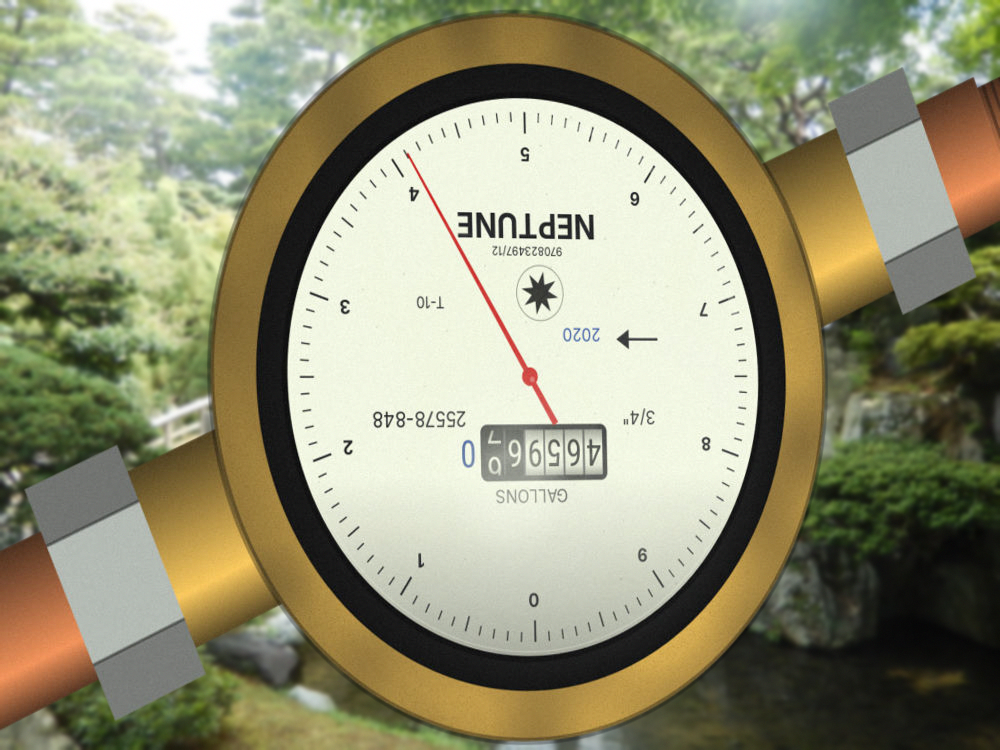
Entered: 4659664.1 gal
